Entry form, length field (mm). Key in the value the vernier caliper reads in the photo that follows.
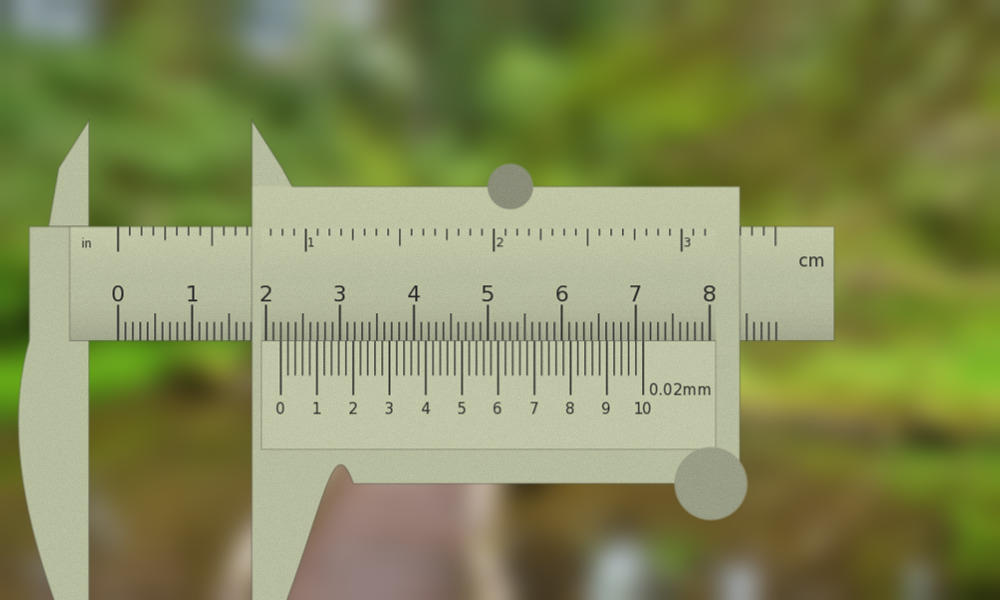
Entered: 22.0 mm
